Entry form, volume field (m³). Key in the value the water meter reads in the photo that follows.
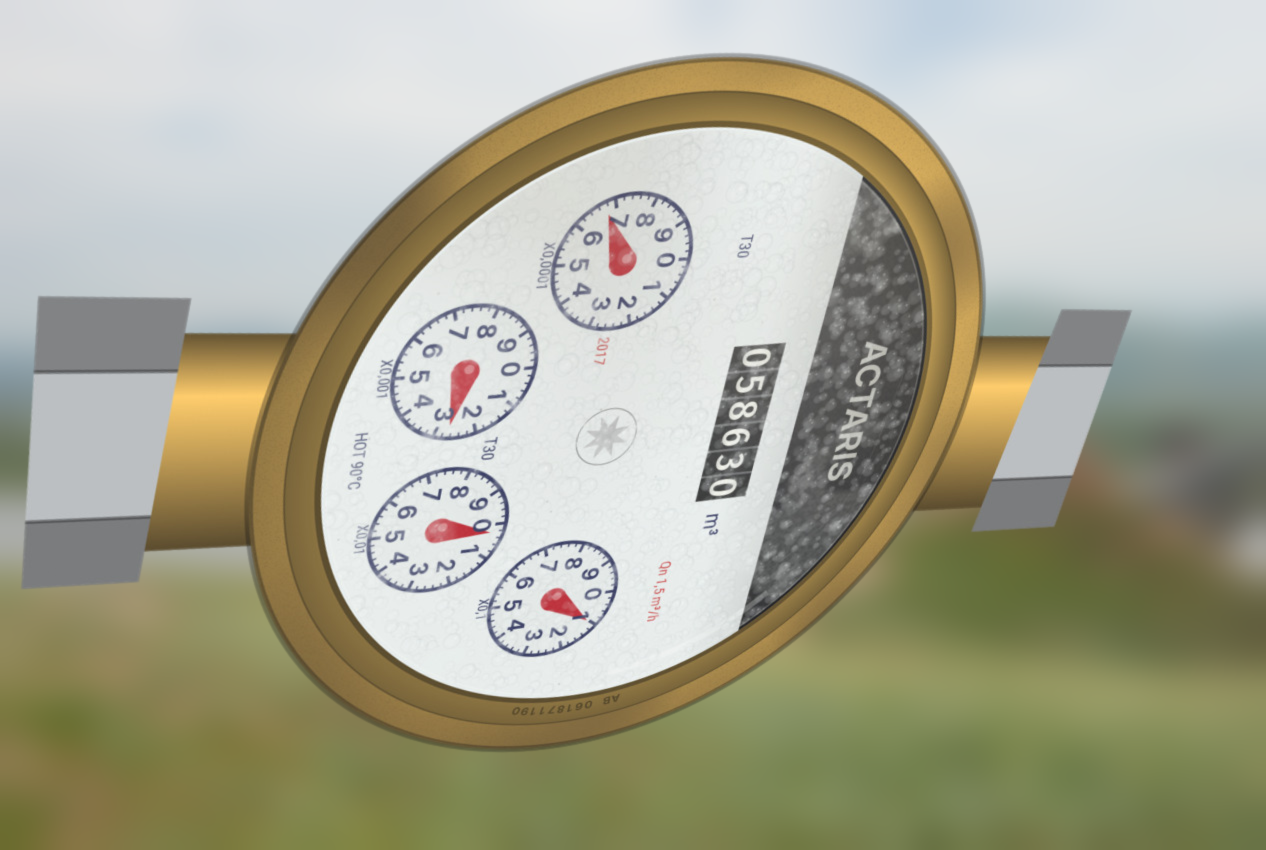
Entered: 58630.1026 m³
